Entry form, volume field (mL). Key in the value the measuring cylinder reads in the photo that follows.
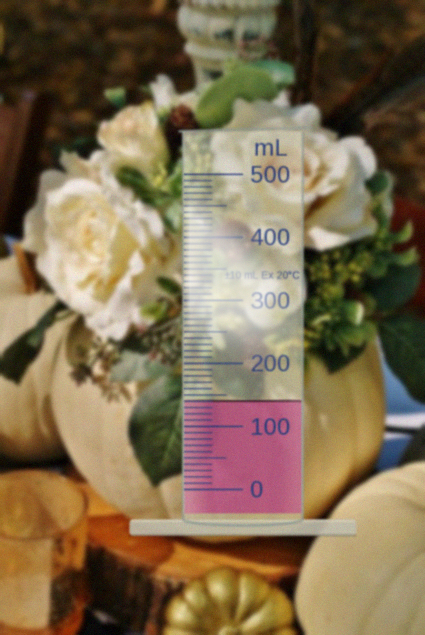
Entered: 140 mL
